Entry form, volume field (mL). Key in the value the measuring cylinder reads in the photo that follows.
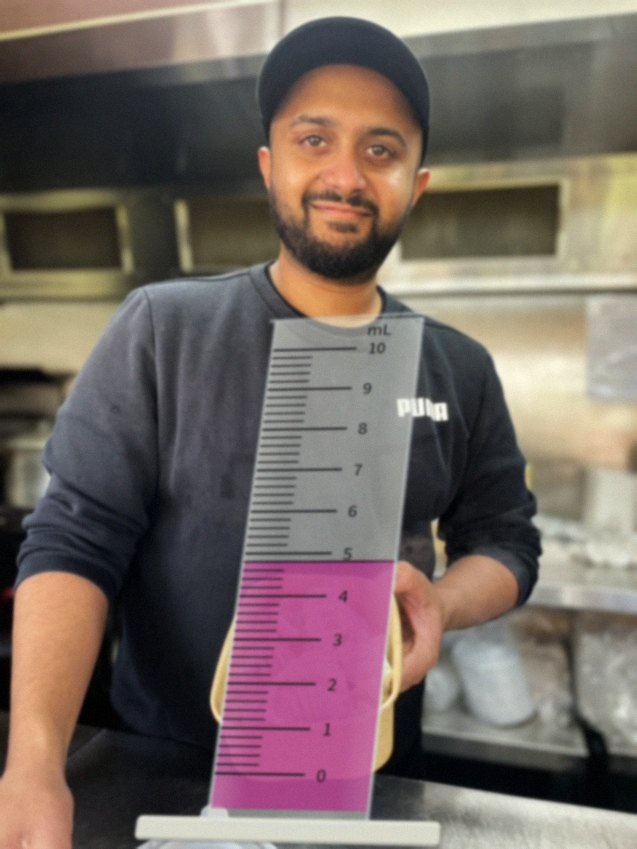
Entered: 4.8 mL
